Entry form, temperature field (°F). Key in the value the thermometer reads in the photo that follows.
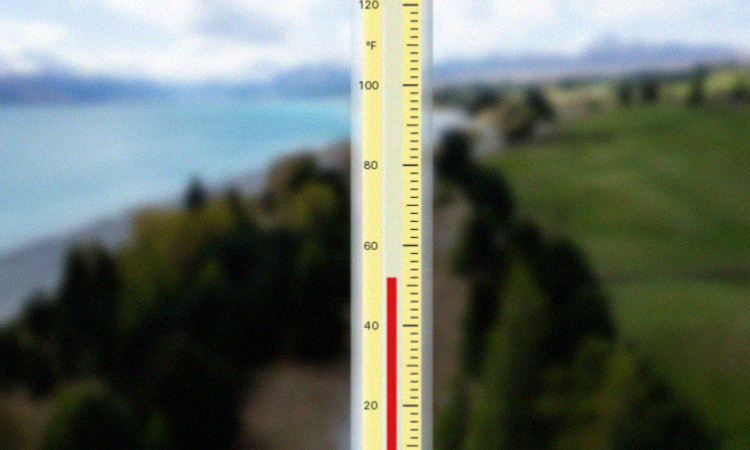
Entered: 52 °F
